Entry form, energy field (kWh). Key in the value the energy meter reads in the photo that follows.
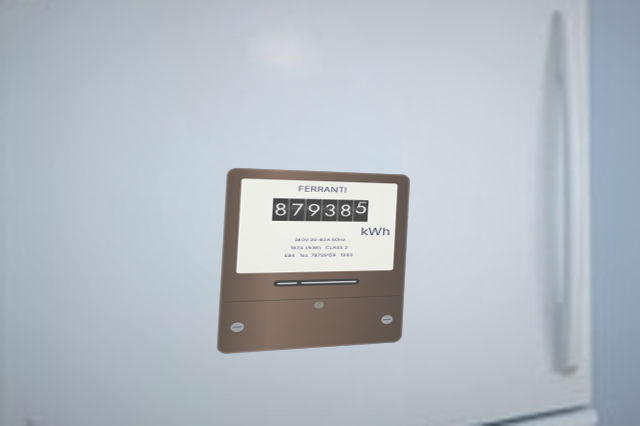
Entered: 879385 kWh
